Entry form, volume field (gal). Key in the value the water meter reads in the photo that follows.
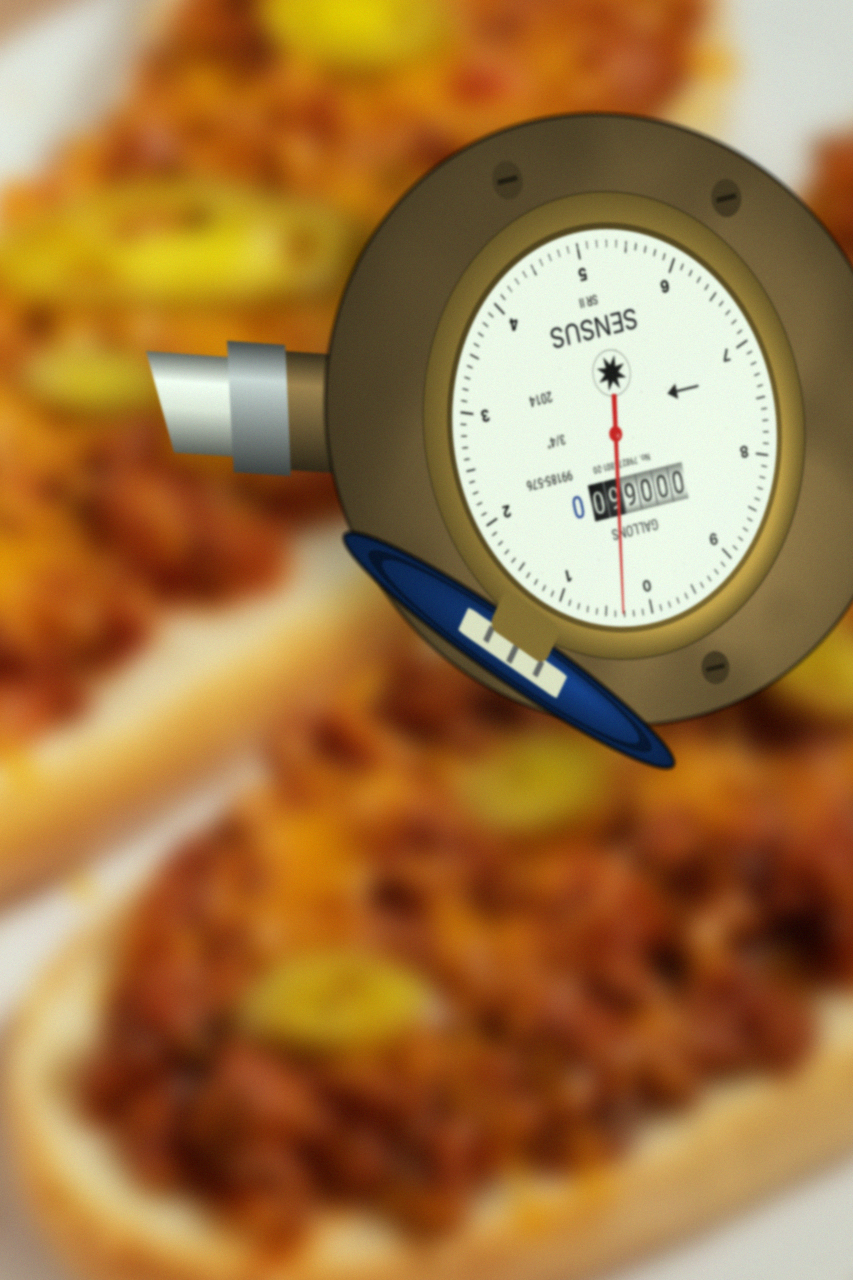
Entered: 6600.3 gal
